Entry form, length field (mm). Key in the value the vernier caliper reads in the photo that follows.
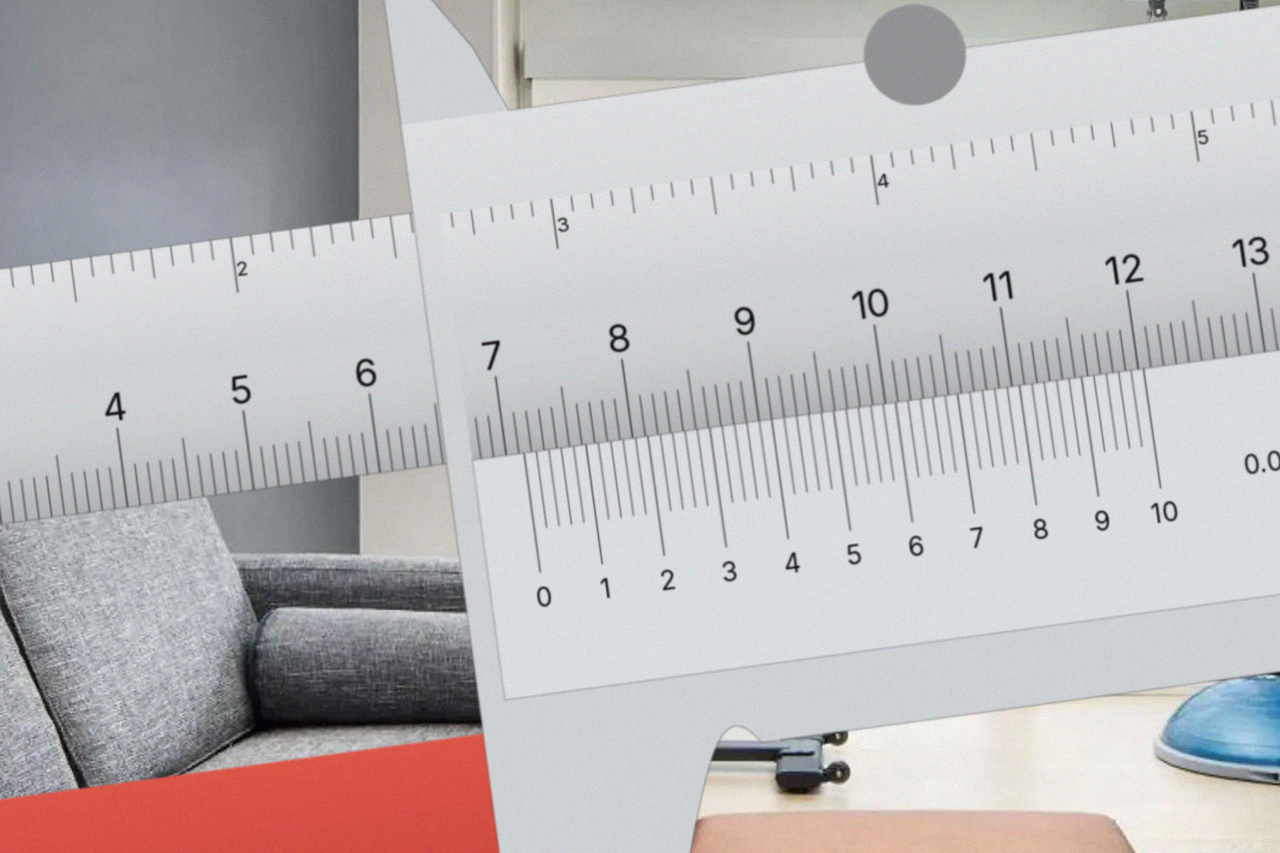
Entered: 71.4 mm
